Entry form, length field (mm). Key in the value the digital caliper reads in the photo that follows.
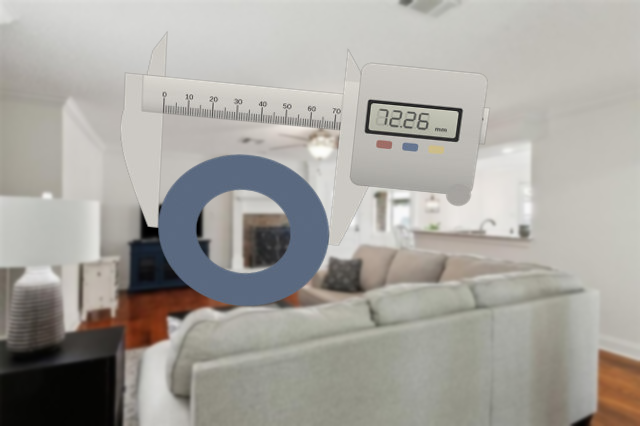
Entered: 72.26 mm
